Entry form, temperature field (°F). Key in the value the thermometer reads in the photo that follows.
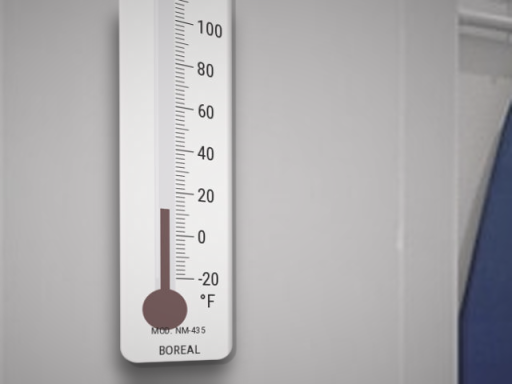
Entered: 12 °F
